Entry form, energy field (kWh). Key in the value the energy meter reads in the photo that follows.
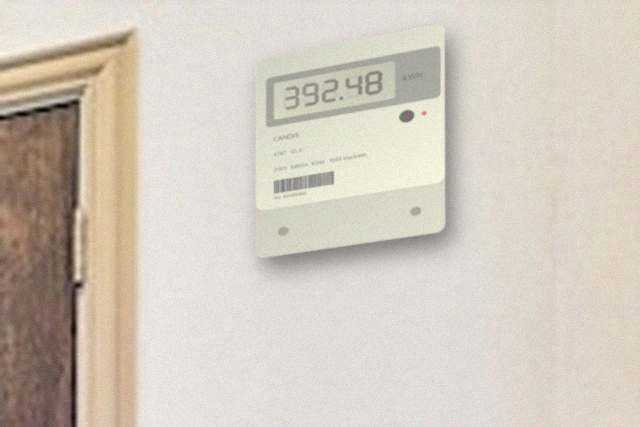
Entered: 392.48 kWh
